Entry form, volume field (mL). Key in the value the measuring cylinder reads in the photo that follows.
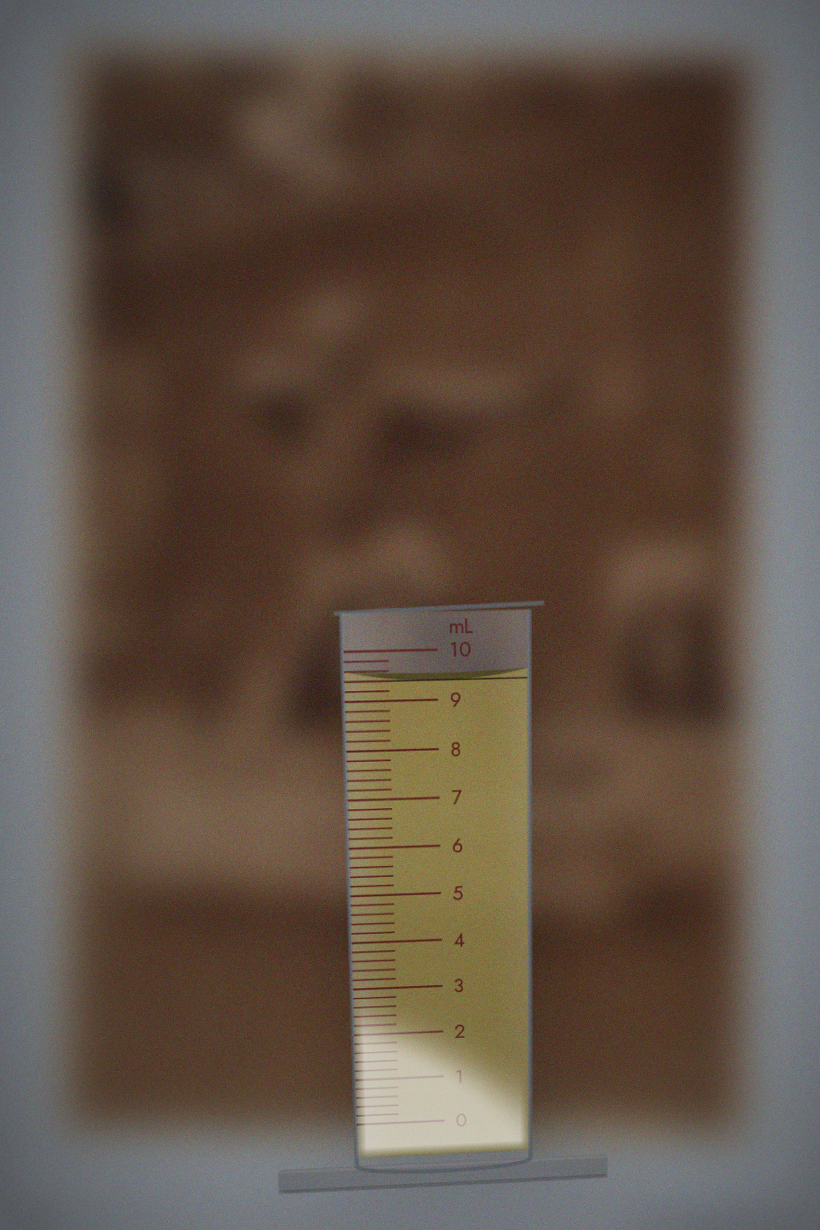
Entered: 9.4 mL
